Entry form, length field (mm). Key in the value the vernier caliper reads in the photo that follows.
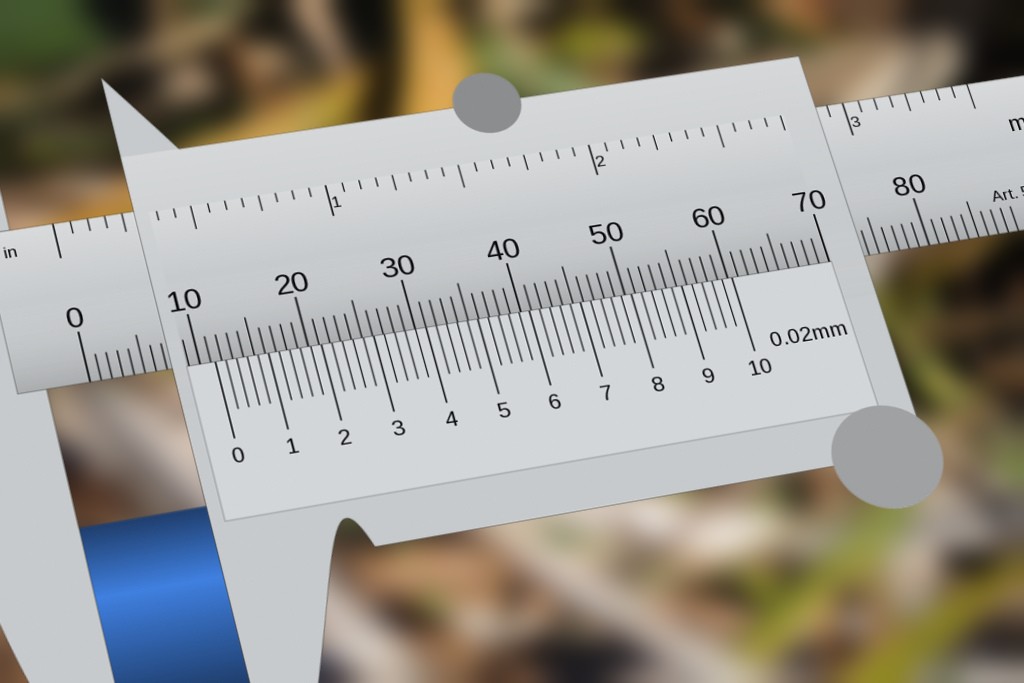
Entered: 11.4 mm
